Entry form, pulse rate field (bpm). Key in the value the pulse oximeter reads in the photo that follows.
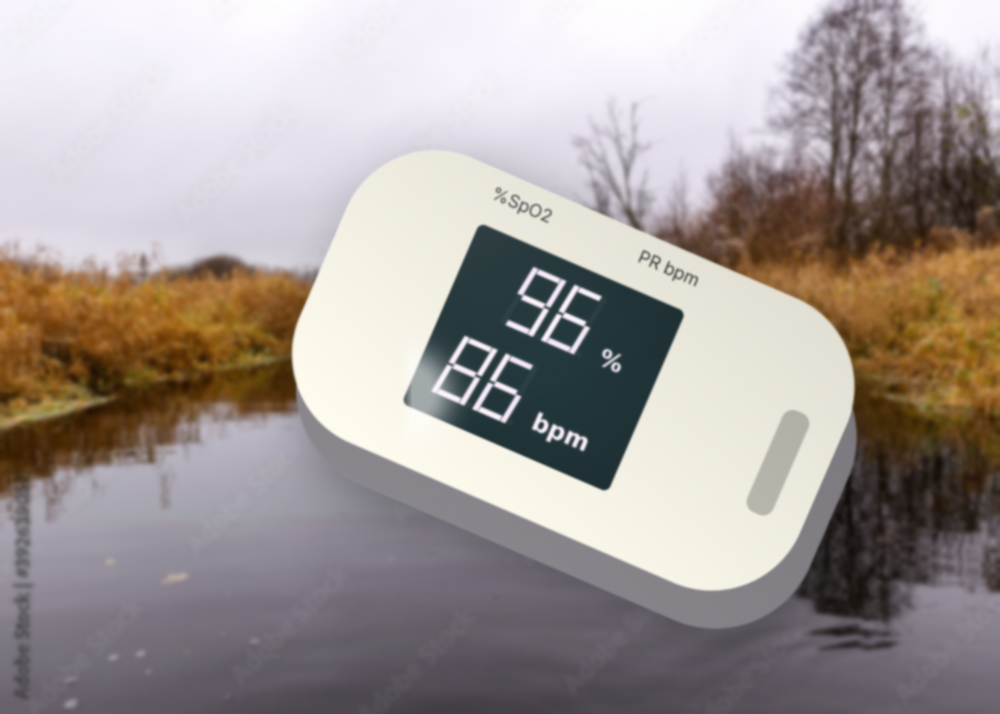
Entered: 86 bpm
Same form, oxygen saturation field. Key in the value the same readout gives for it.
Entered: 96 %
